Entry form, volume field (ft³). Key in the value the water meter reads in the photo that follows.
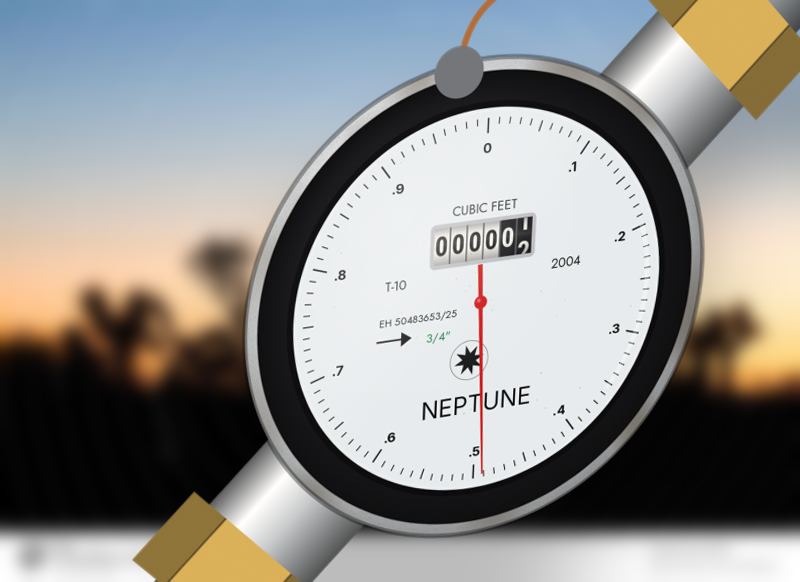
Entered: 1.49 ft³
